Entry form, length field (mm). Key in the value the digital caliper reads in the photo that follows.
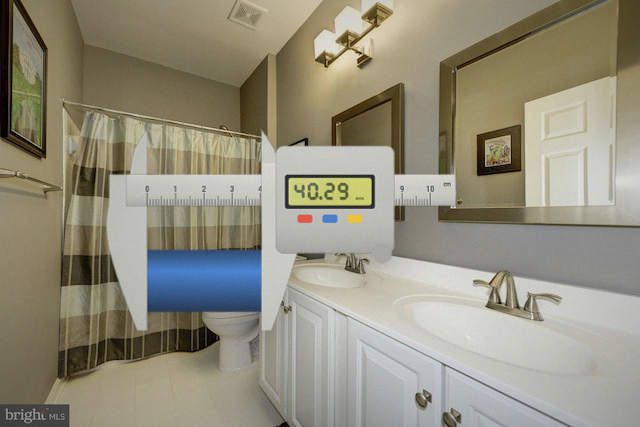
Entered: 40.29 mm
